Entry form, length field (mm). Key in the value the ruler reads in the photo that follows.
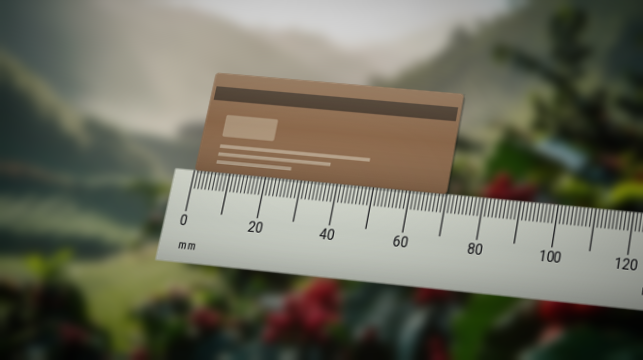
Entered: 70 mm
